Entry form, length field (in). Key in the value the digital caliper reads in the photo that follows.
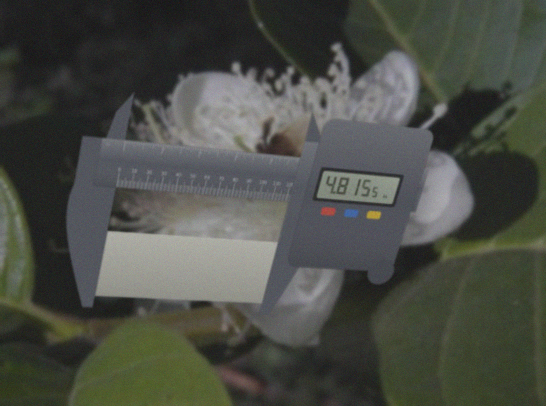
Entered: 4.8155 in
